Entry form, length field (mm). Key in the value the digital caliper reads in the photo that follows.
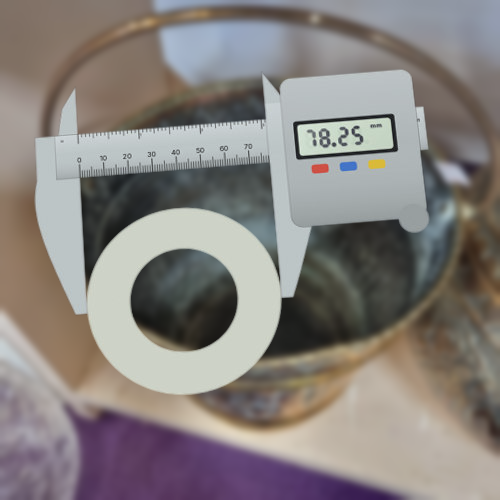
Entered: 78.25 mm
